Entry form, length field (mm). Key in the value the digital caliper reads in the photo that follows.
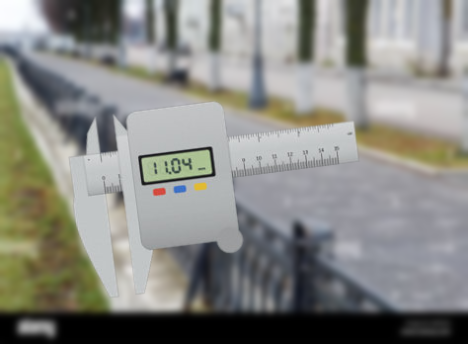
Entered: 11.04 mm
